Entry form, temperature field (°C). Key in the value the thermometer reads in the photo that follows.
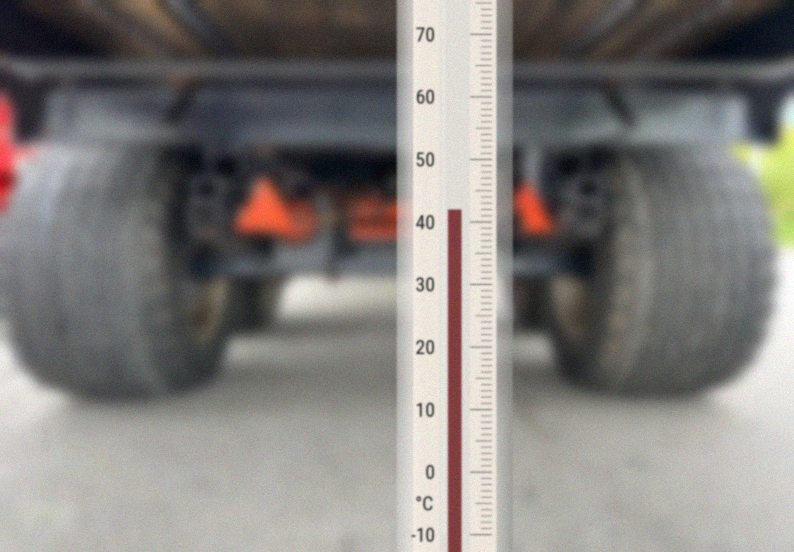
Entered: 42 °C
